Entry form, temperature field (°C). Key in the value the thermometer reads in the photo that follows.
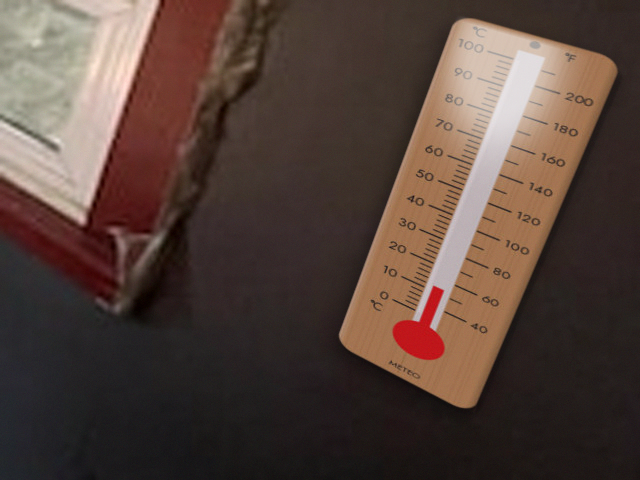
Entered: 12 °C
